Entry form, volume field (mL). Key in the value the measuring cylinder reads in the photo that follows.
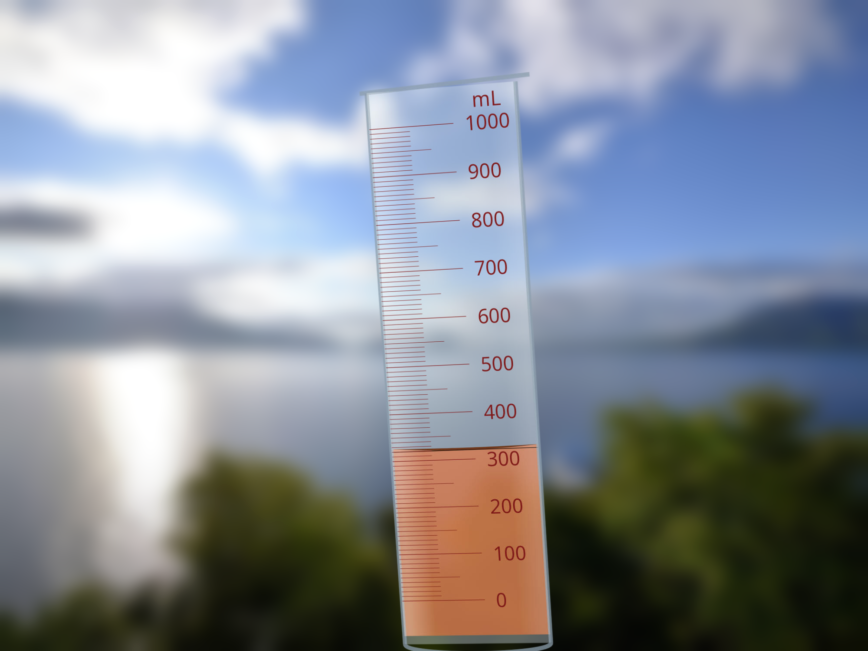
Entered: 320 mL
